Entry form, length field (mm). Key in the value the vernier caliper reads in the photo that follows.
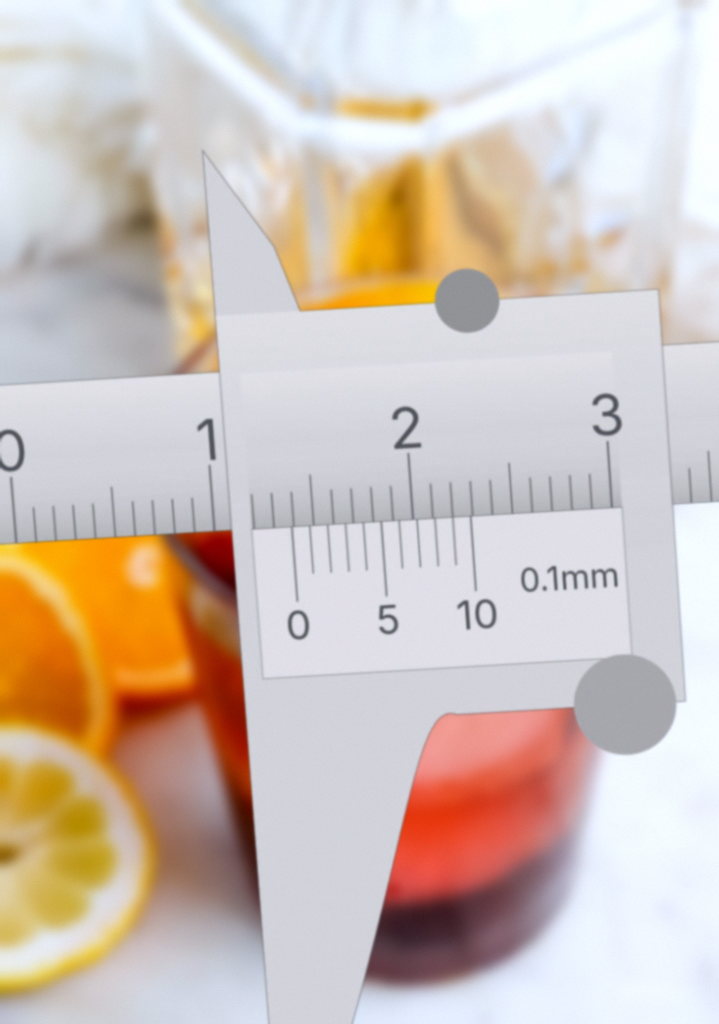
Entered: 13.9 mm
